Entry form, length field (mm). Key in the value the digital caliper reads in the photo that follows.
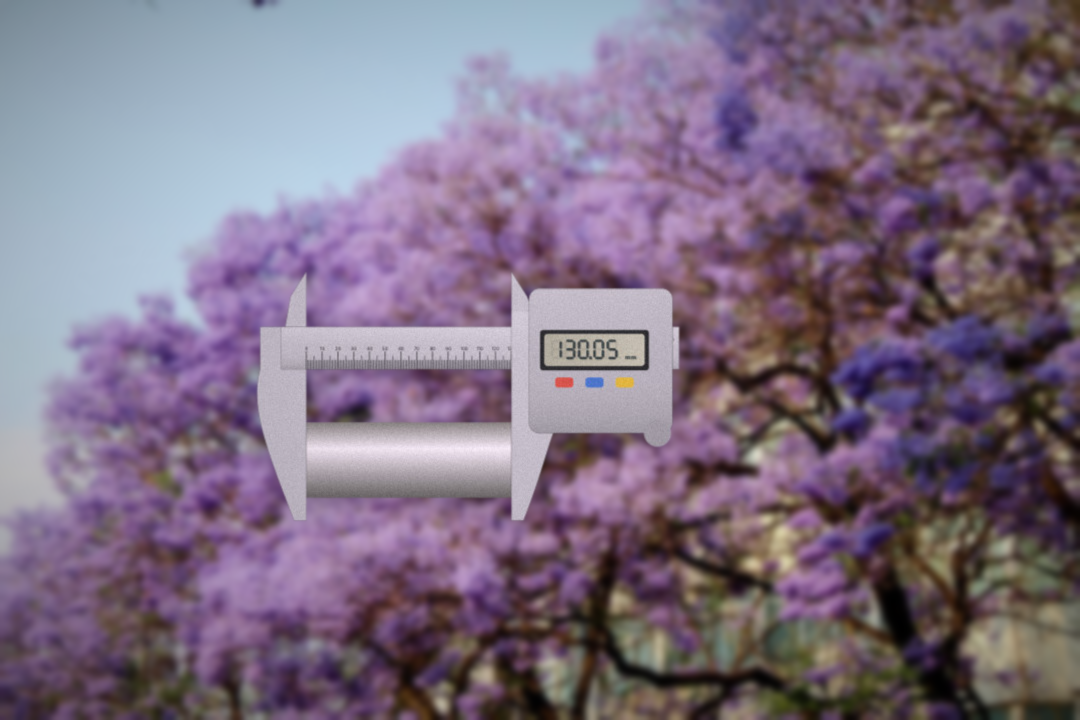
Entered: 130.05 mm
